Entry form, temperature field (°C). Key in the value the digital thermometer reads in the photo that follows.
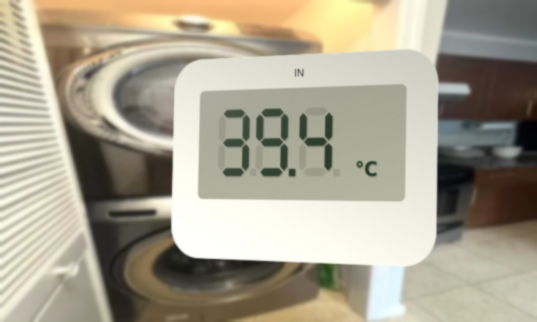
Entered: 39.4 °C
